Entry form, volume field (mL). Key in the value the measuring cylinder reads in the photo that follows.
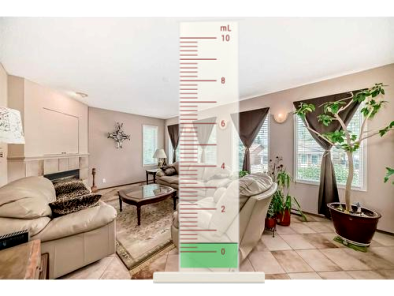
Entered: 0.4 mL
